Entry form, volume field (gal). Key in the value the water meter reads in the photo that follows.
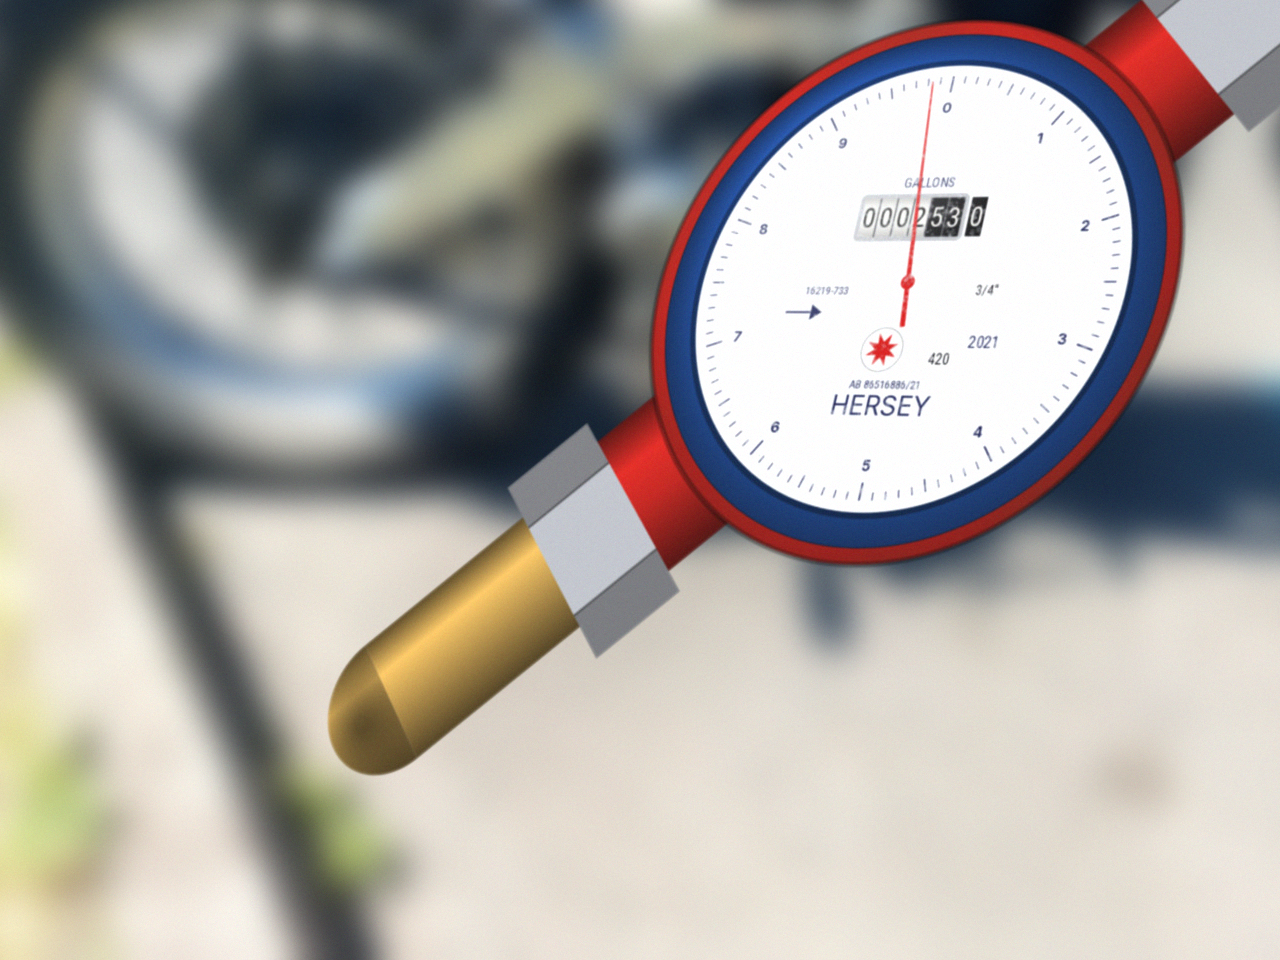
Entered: 2529.8 gal
